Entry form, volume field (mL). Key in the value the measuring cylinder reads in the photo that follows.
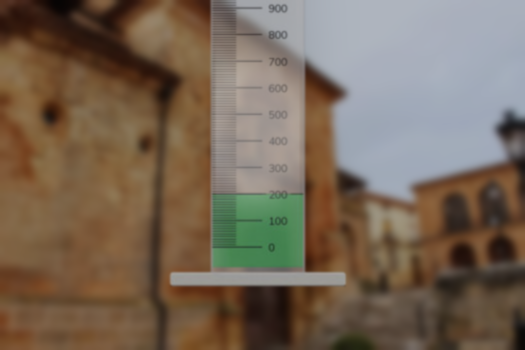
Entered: 200 mL
